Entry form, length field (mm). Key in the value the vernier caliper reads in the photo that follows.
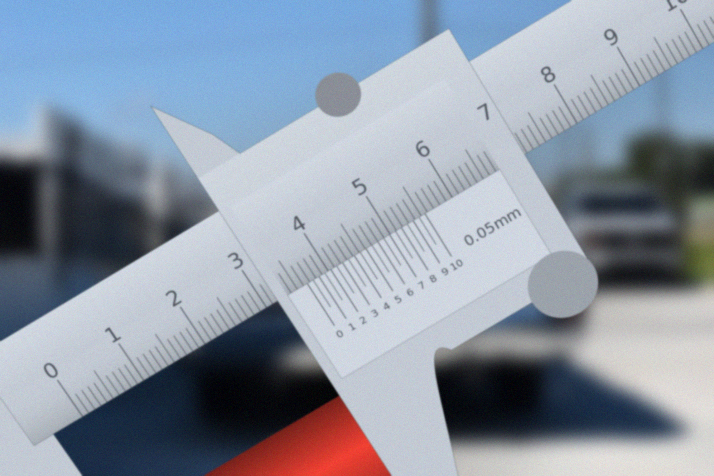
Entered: 36.6 mm
